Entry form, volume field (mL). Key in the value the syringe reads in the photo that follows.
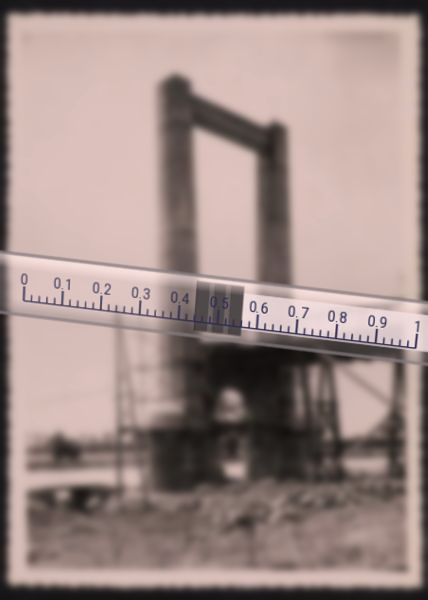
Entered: 0.44 mL
